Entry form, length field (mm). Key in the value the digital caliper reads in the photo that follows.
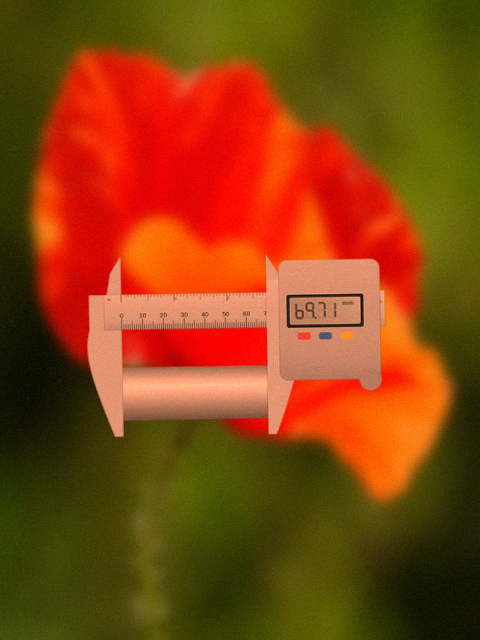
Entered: 69.71 mm
